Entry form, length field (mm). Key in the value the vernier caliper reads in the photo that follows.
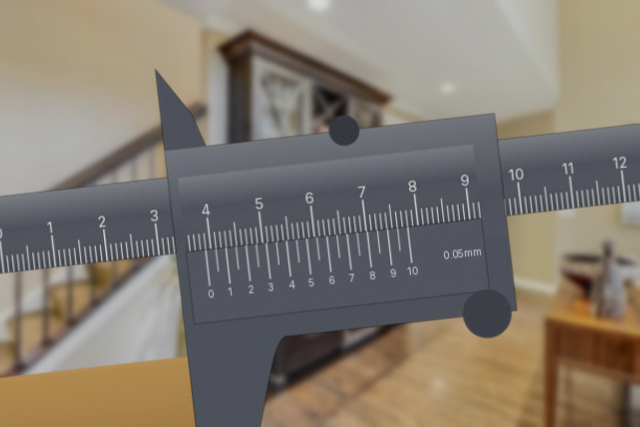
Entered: 39.0 mm
